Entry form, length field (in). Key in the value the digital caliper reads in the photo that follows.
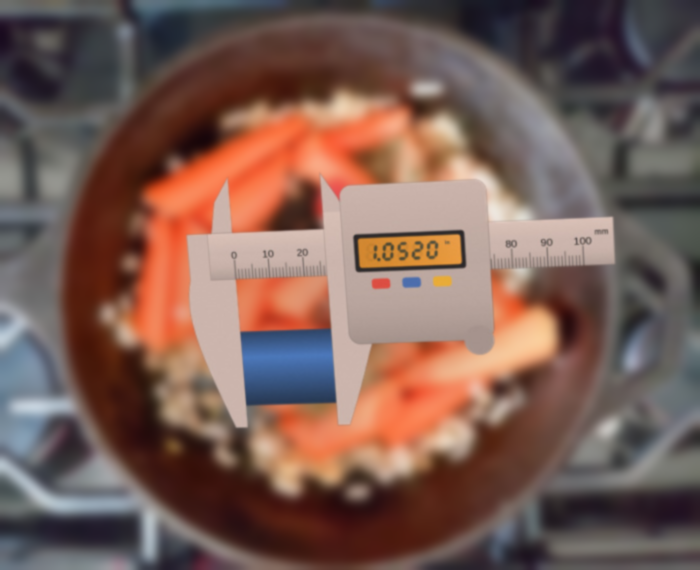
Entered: 1.0520 in
